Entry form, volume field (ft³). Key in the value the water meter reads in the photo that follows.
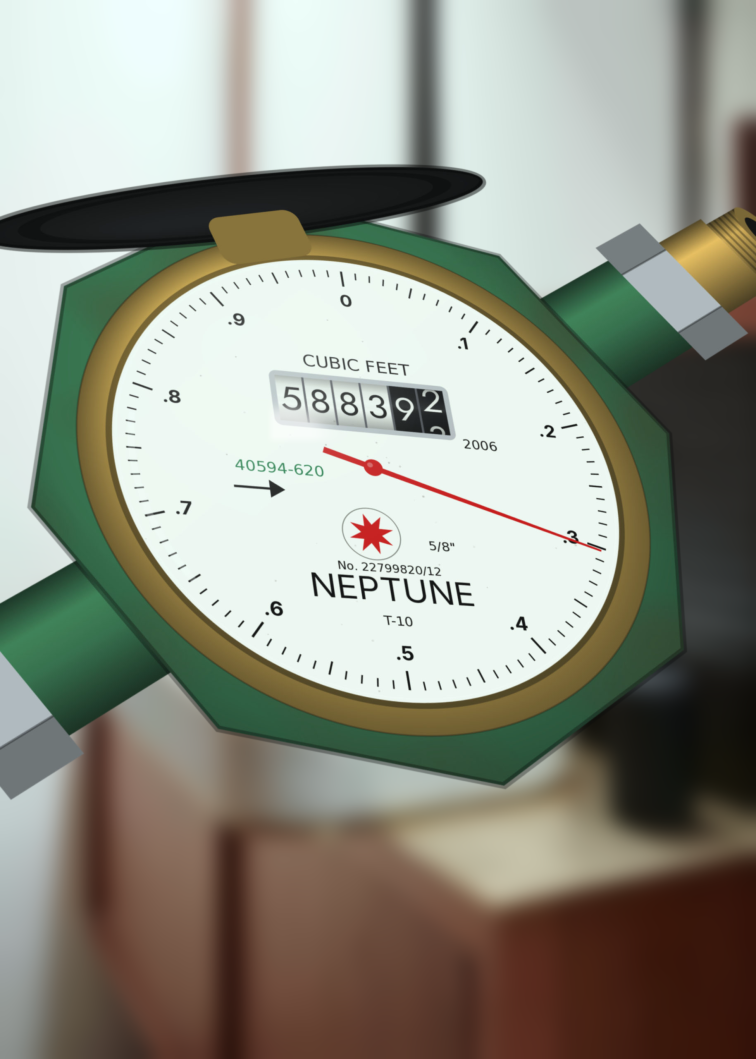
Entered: 588392.30 ft³
